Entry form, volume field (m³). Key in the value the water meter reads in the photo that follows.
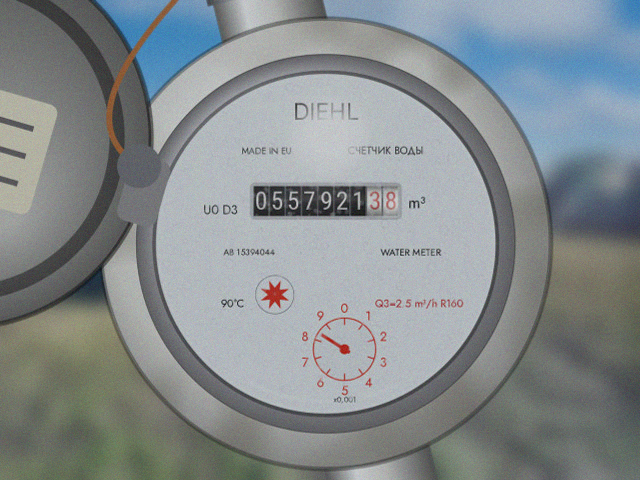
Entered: 557921.388 m³
